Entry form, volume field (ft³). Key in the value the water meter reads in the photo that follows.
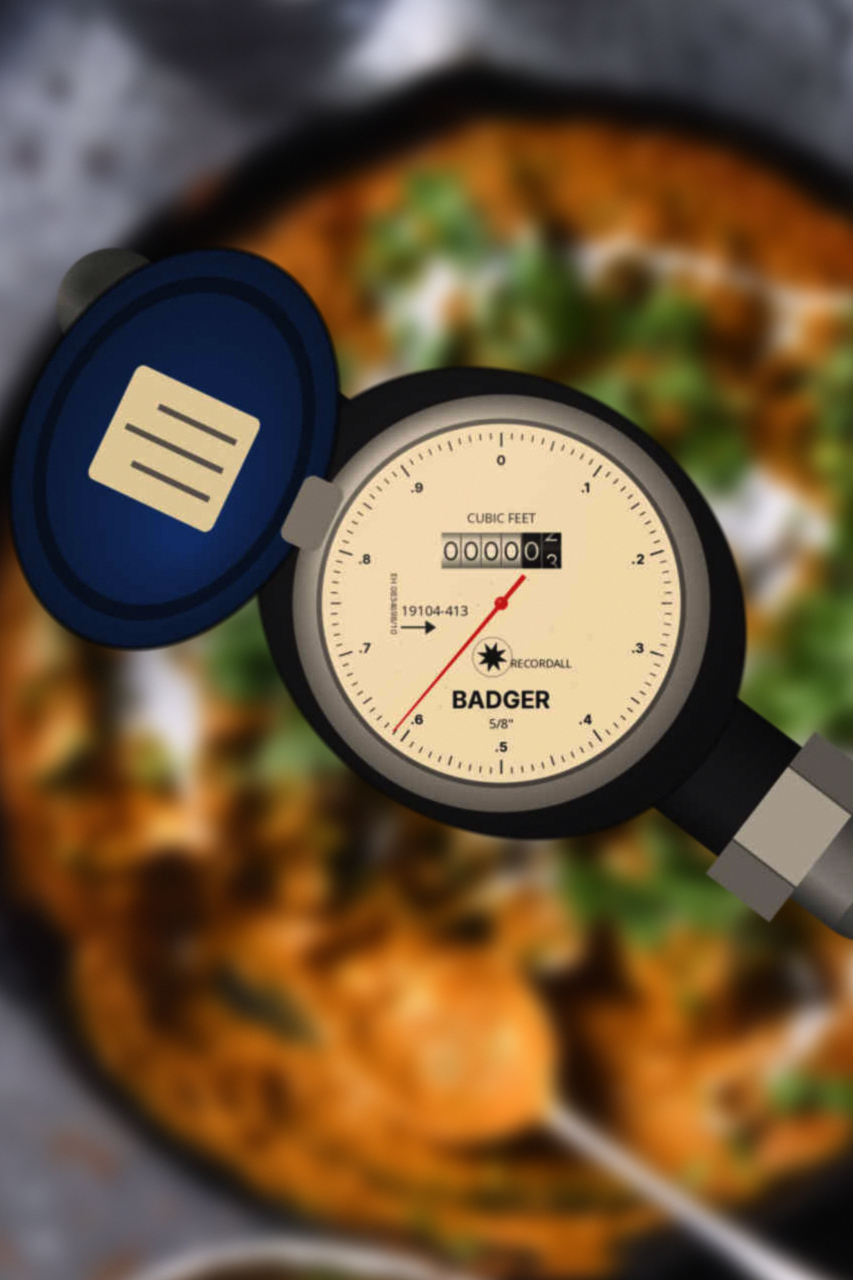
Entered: 2.61 ft³
